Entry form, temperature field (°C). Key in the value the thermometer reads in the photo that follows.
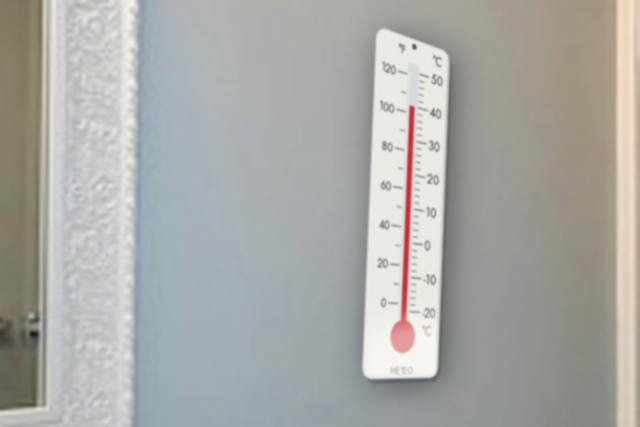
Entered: 40 °C
